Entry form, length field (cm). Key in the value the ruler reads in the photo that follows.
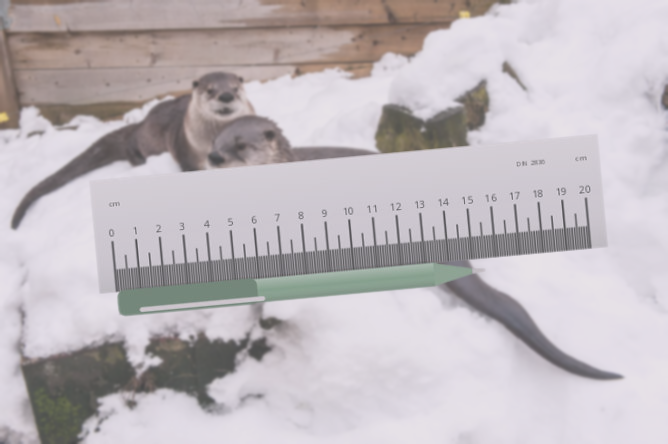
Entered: 15.5 cm
